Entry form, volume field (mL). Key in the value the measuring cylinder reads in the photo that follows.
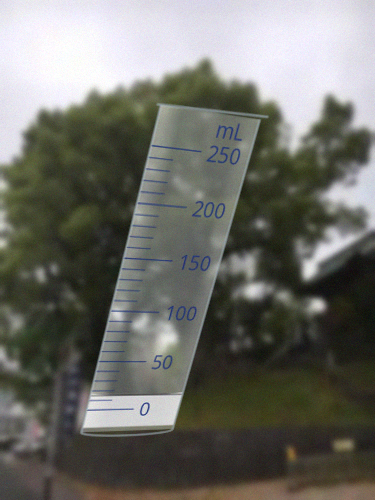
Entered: 15 mL
